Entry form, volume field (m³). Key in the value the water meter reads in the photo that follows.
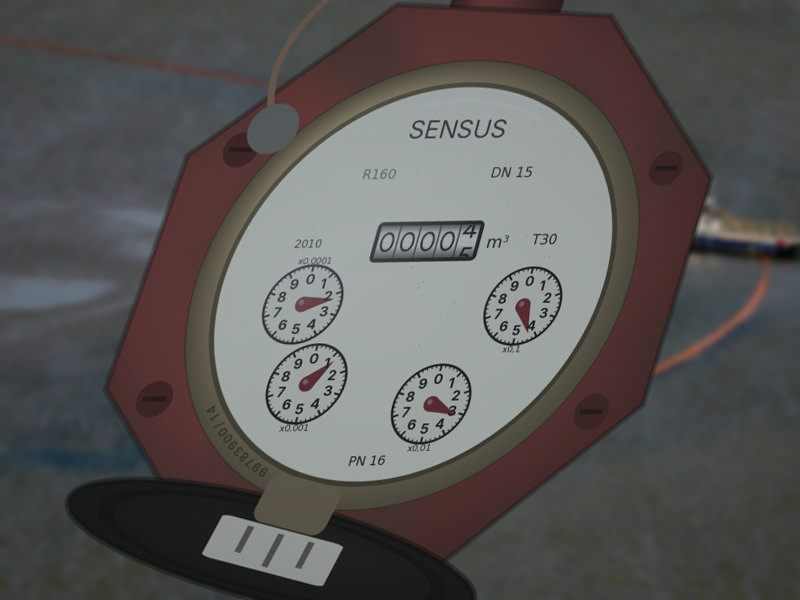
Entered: 4.4312 m³
